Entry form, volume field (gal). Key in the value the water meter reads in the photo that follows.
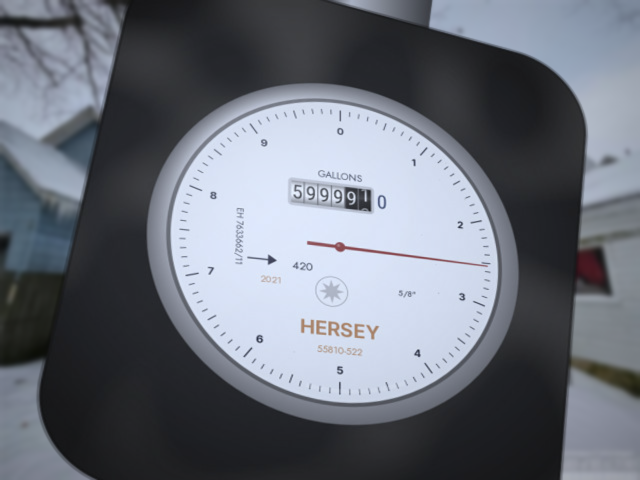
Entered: 5999912.5 gal
